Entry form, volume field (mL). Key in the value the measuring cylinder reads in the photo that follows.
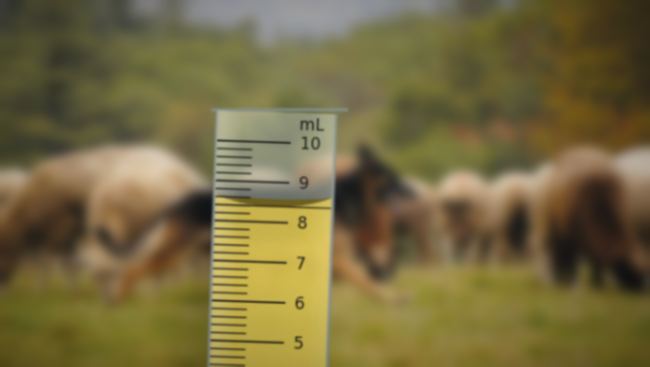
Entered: 8.4 mL
